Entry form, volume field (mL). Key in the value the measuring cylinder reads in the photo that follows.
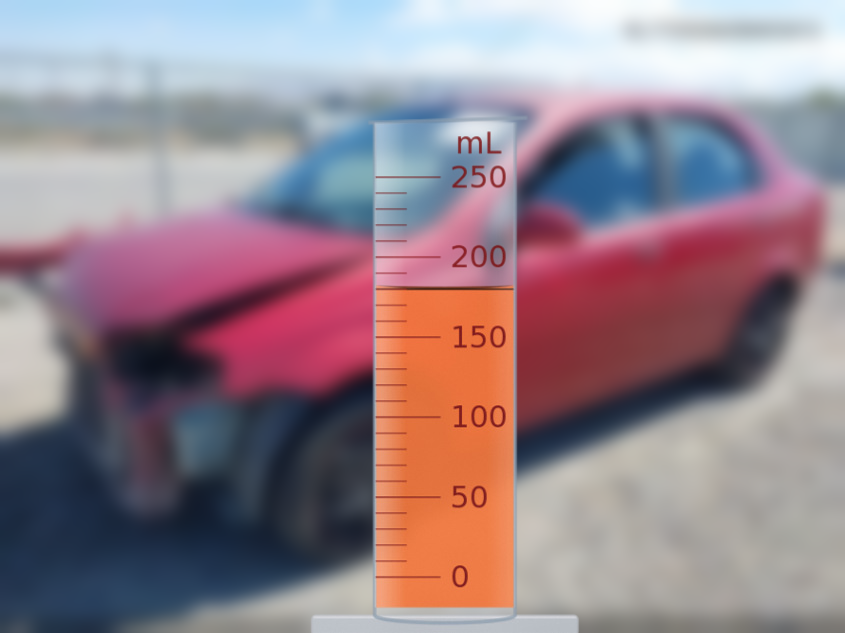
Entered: 180 mL
